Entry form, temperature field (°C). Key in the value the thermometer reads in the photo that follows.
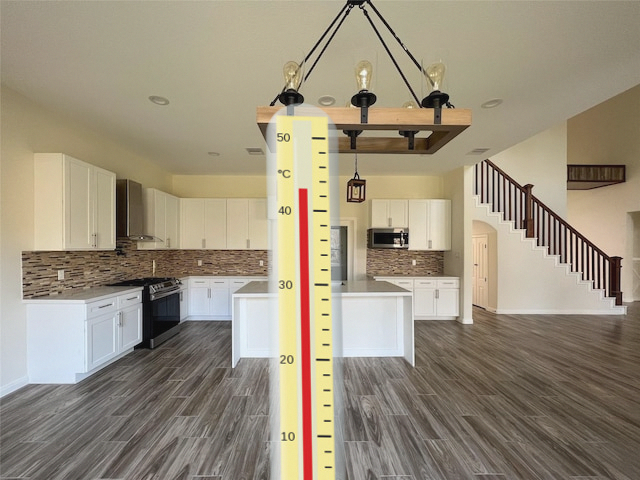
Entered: 43 °C
